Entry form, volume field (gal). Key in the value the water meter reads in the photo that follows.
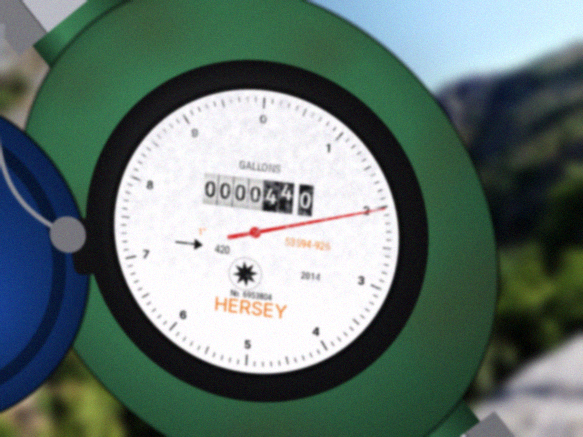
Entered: 442.0 gal
